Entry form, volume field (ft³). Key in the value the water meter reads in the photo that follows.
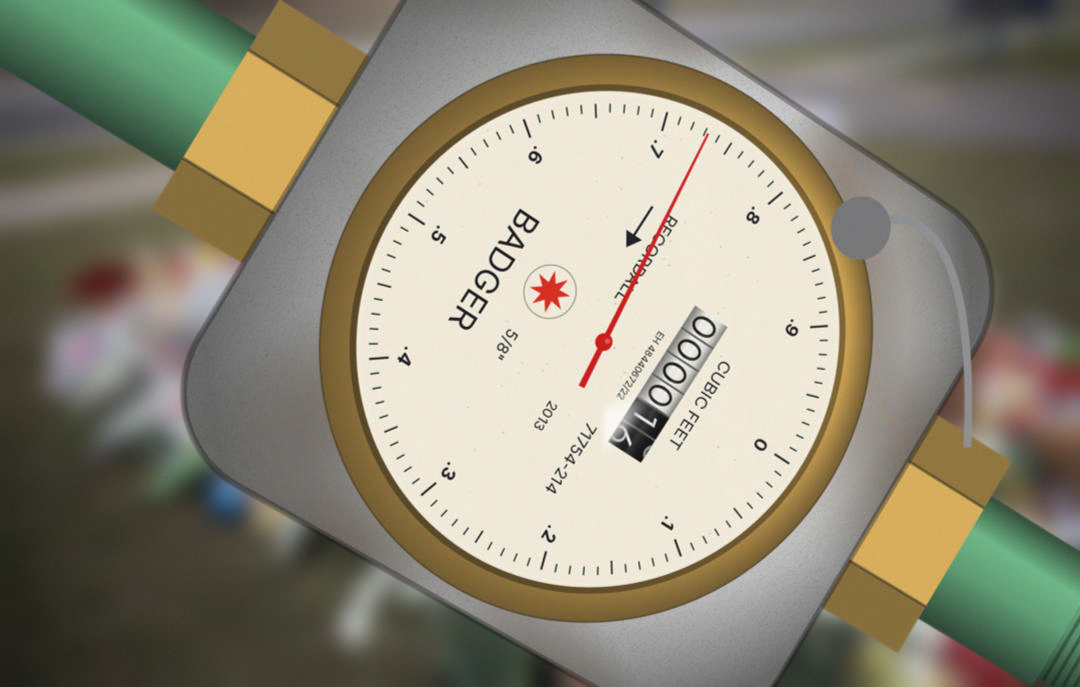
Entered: 15.73 ft³
